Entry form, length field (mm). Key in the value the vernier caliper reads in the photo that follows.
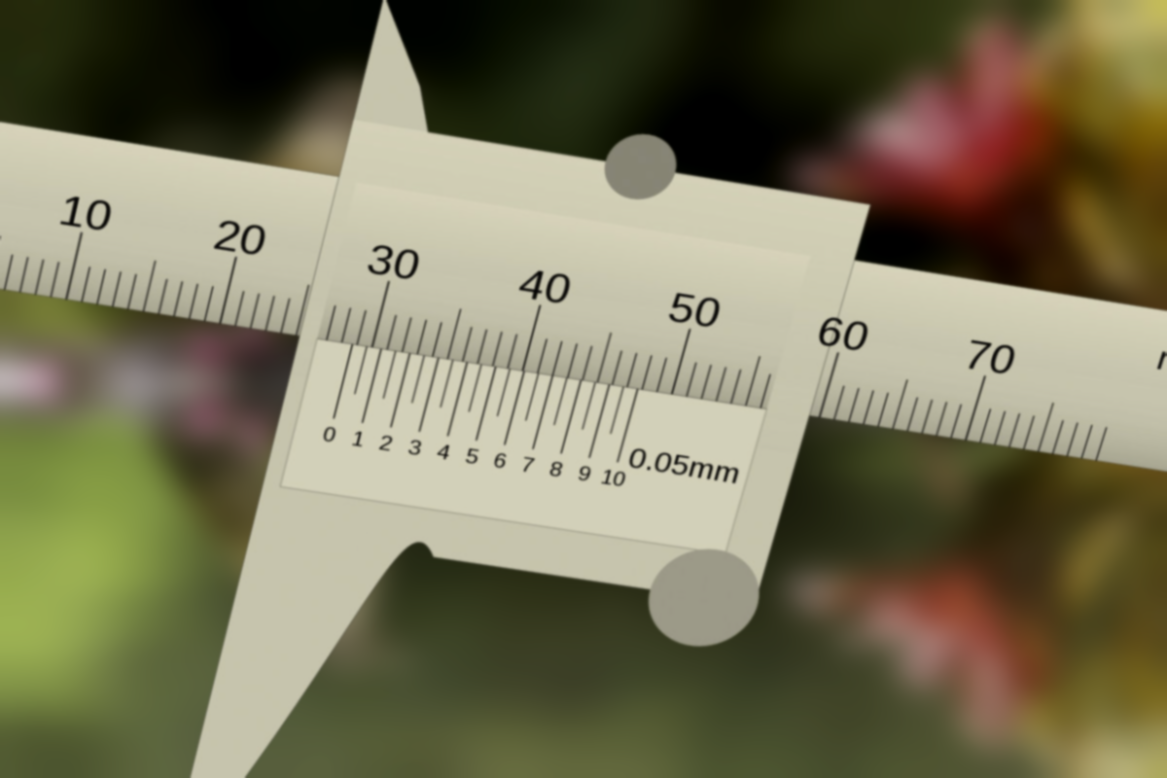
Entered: 28.7 mm
